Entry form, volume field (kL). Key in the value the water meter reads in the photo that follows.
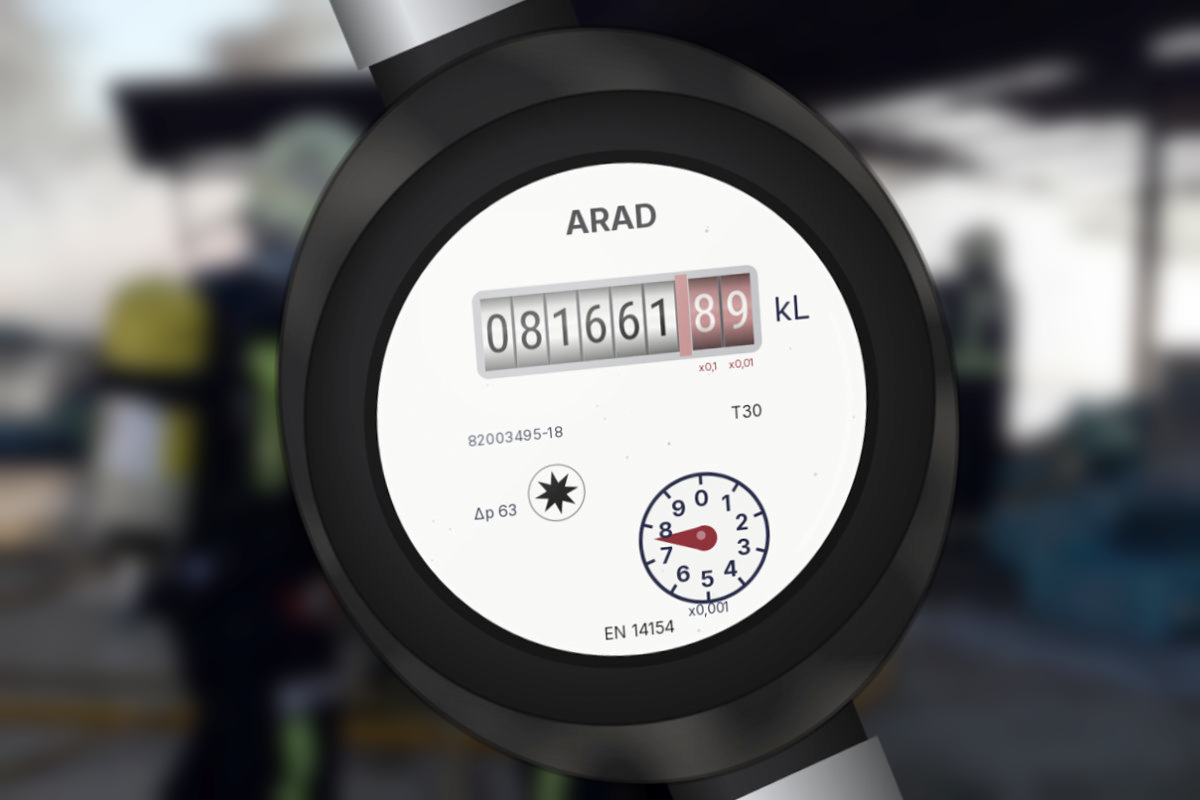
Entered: 81661.897 kL
